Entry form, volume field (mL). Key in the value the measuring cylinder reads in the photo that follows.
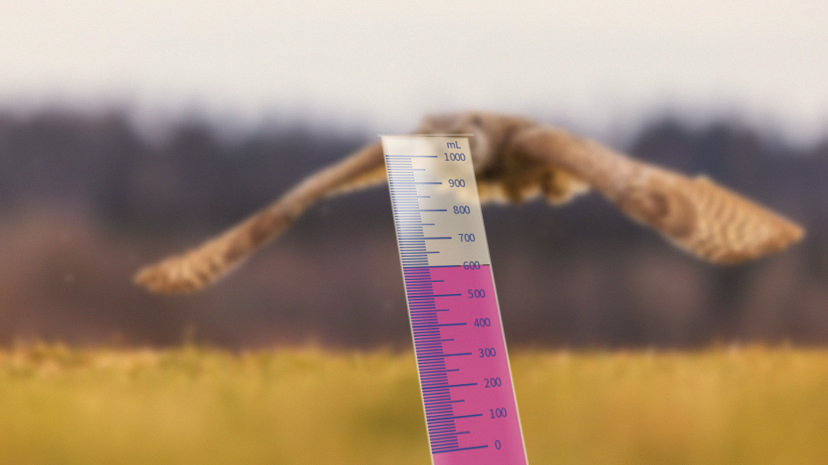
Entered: 600 mL
